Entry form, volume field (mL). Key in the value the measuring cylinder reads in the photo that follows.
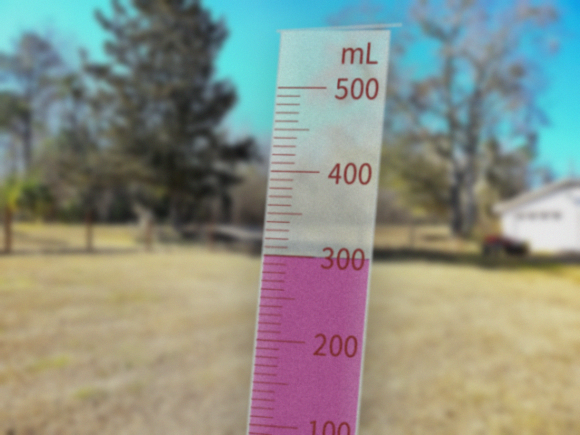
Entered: 300 mL
